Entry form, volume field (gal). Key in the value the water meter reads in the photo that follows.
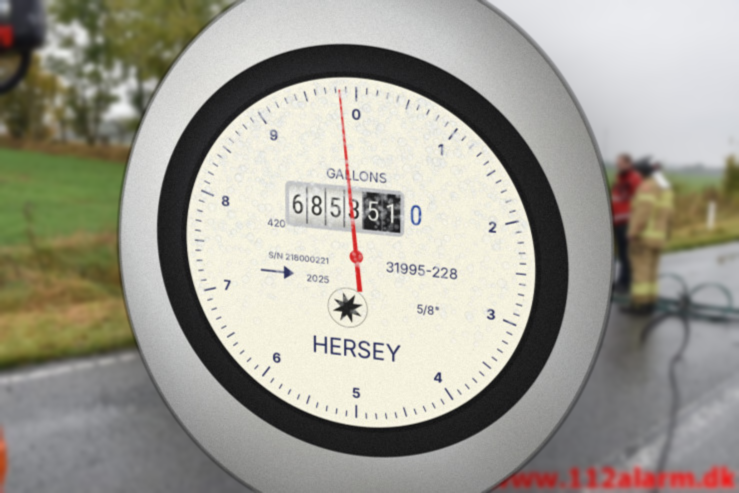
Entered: 6853509.8 gal
